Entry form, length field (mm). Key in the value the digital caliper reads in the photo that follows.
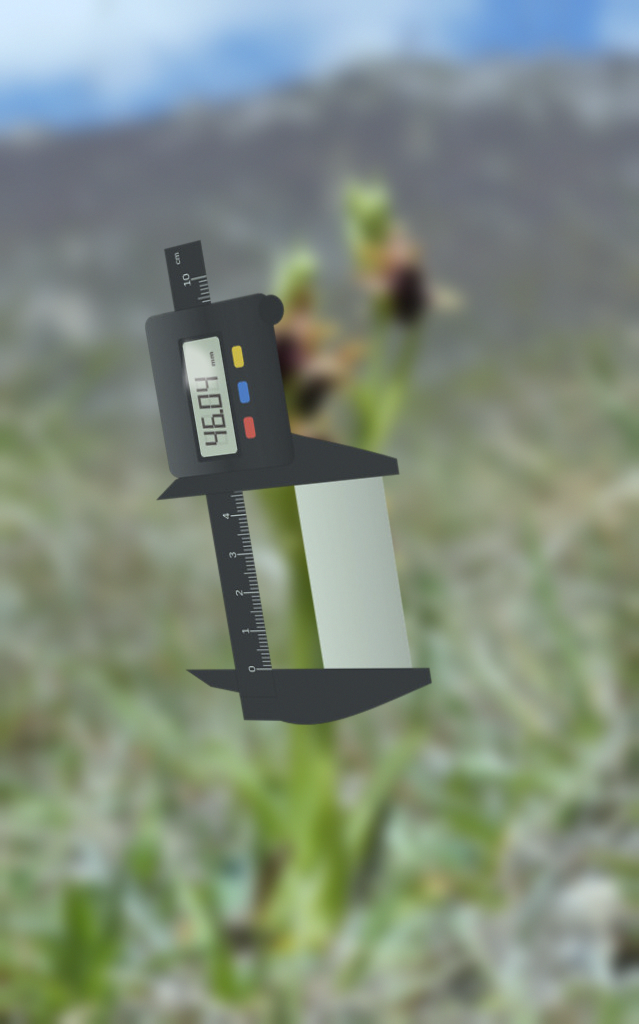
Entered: 46.04 mm
